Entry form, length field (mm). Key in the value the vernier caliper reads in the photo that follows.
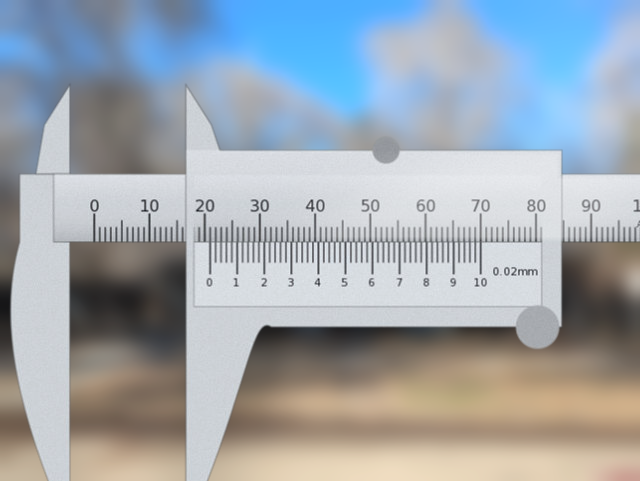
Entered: 21.0 mm
